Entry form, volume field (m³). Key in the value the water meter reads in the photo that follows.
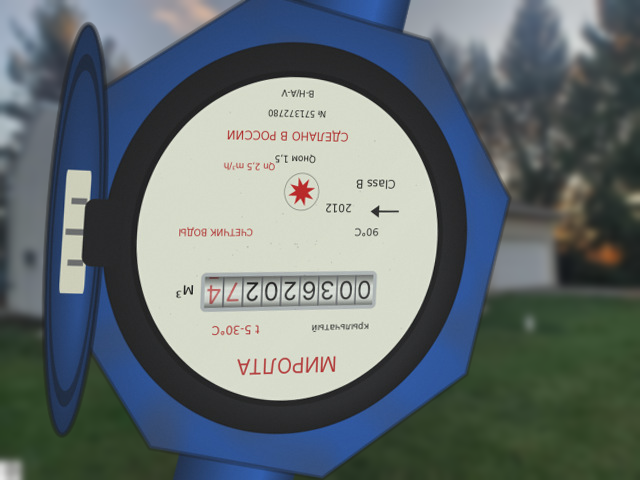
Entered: 36202.74 m³
